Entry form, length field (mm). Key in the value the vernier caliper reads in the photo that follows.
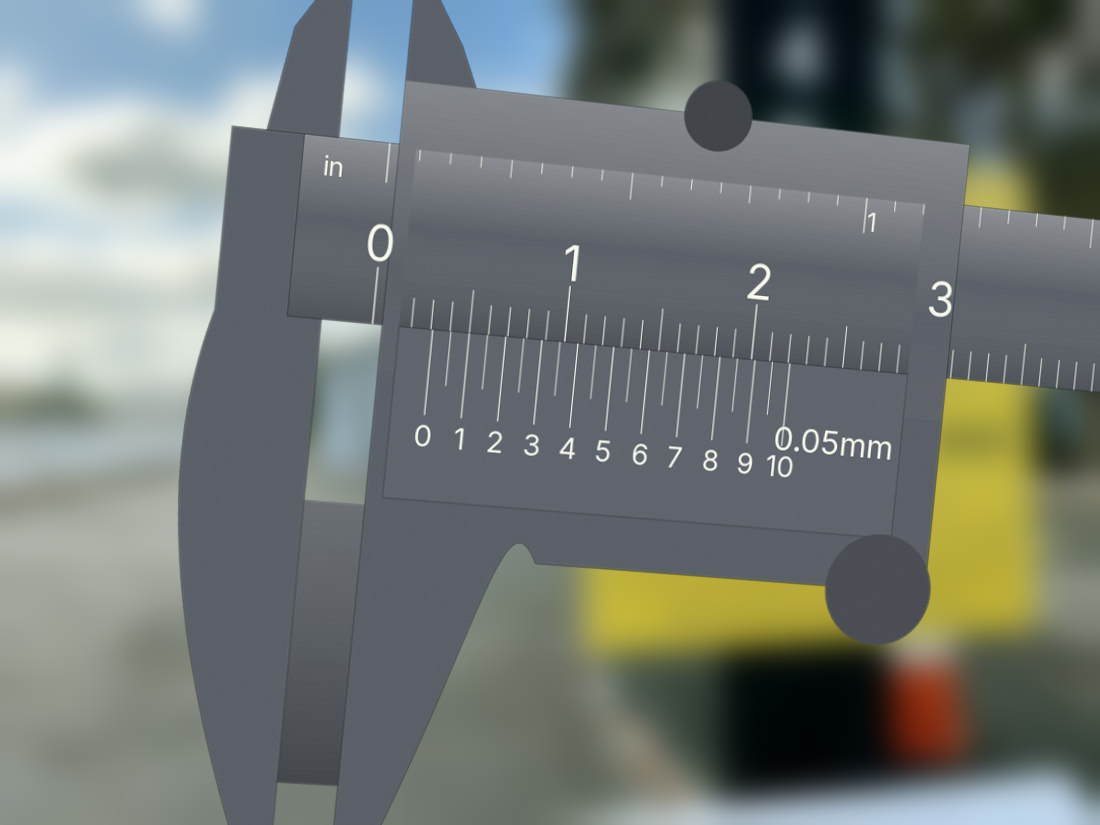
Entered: 3.1 mm
